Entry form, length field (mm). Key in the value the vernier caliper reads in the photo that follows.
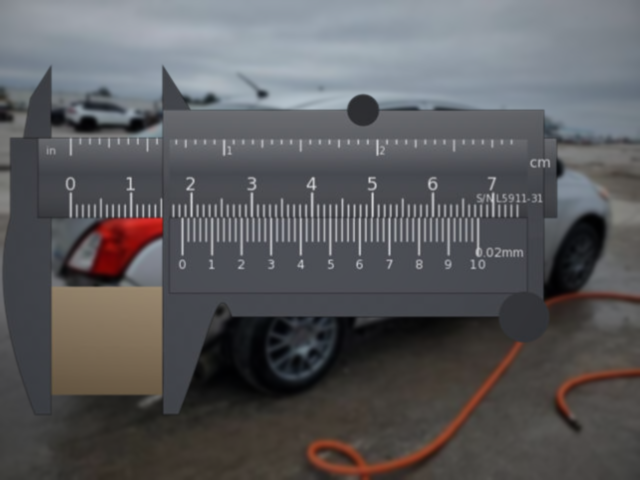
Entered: 18.5 mm
